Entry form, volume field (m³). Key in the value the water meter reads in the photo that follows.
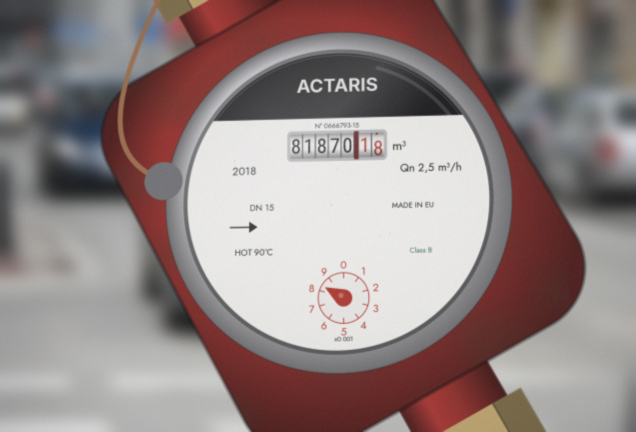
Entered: 81870.178 m³
